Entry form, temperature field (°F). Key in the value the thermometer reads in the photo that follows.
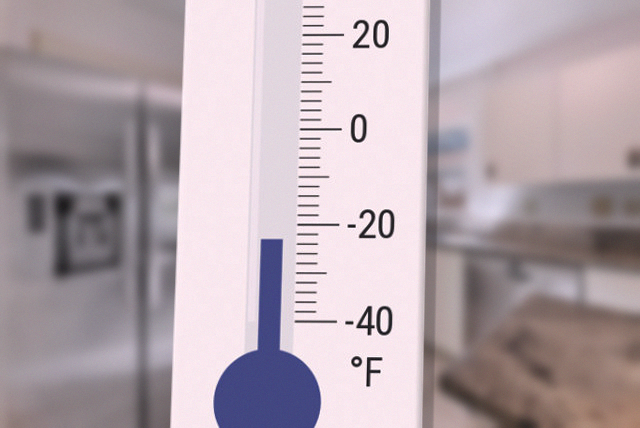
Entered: -23 °F
